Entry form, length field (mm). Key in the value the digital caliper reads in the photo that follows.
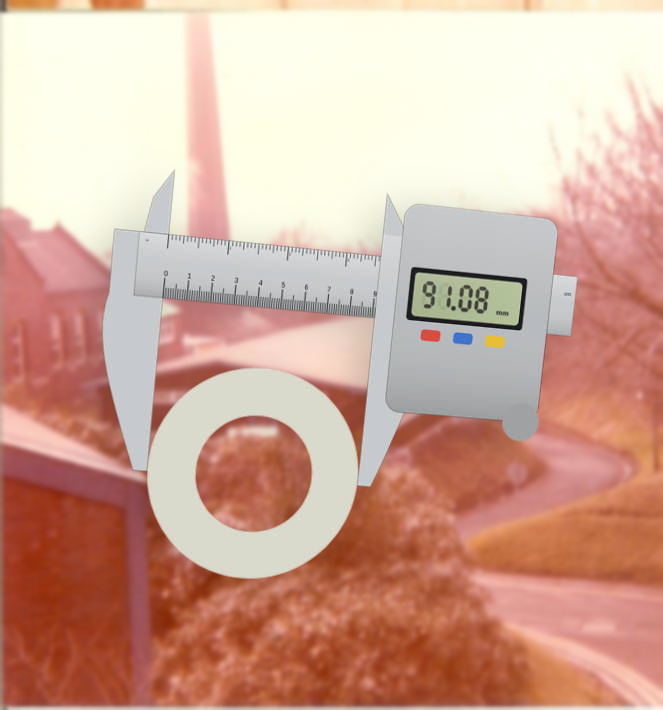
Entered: 91.08 mm
